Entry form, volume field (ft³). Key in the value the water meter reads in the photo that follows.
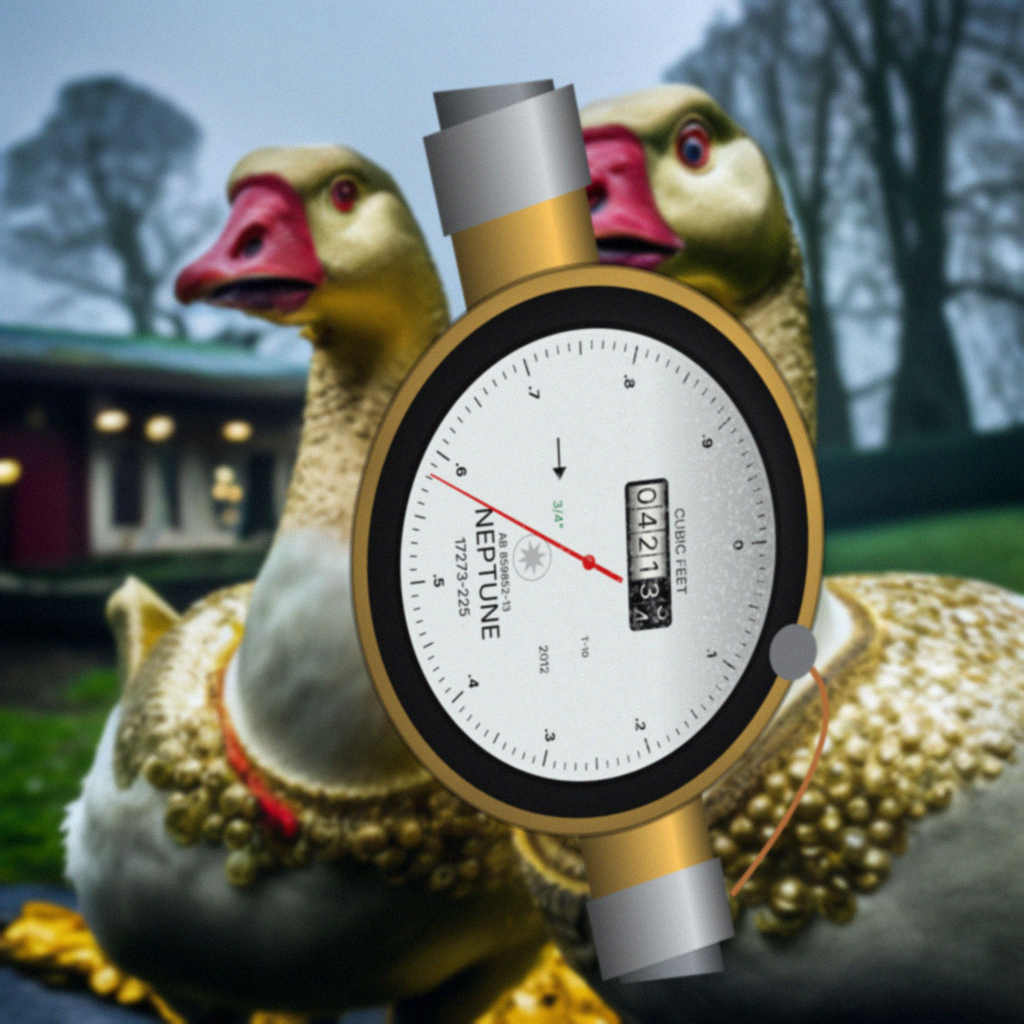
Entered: 42133.58 ft³
